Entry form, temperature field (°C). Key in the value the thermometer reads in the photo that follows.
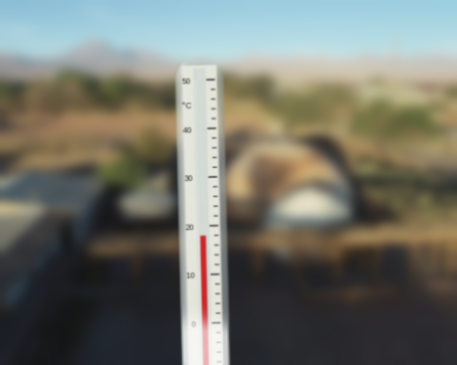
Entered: 18 °C
